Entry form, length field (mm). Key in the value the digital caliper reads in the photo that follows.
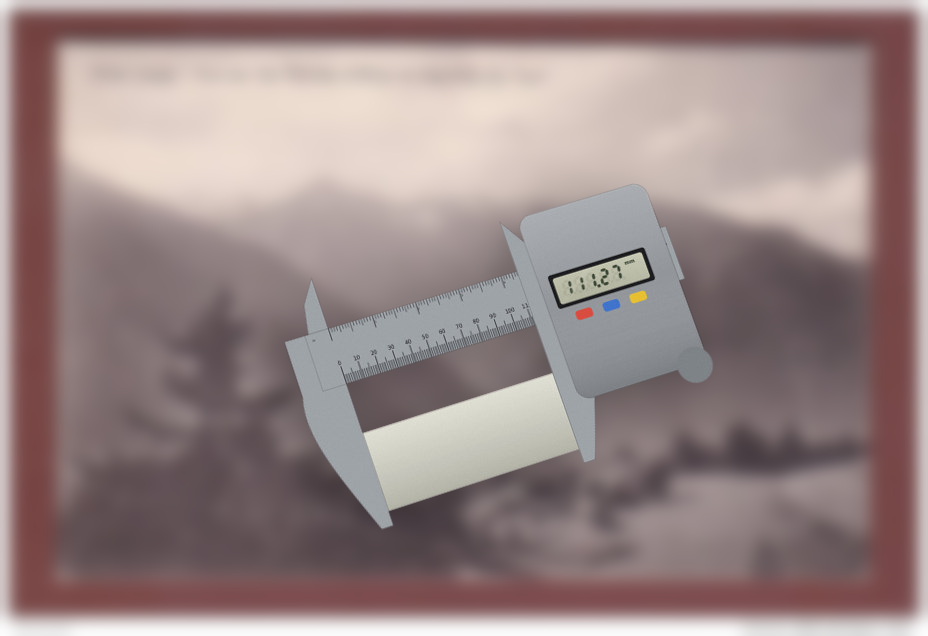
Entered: 111.27 mm
